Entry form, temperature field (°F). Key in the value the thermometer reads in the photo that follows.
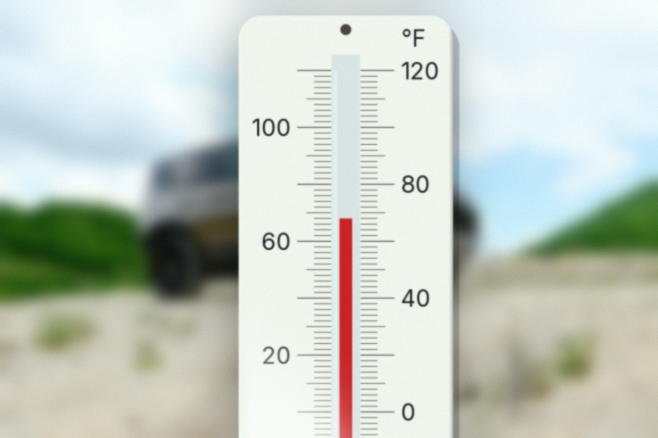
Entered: 68 °F
